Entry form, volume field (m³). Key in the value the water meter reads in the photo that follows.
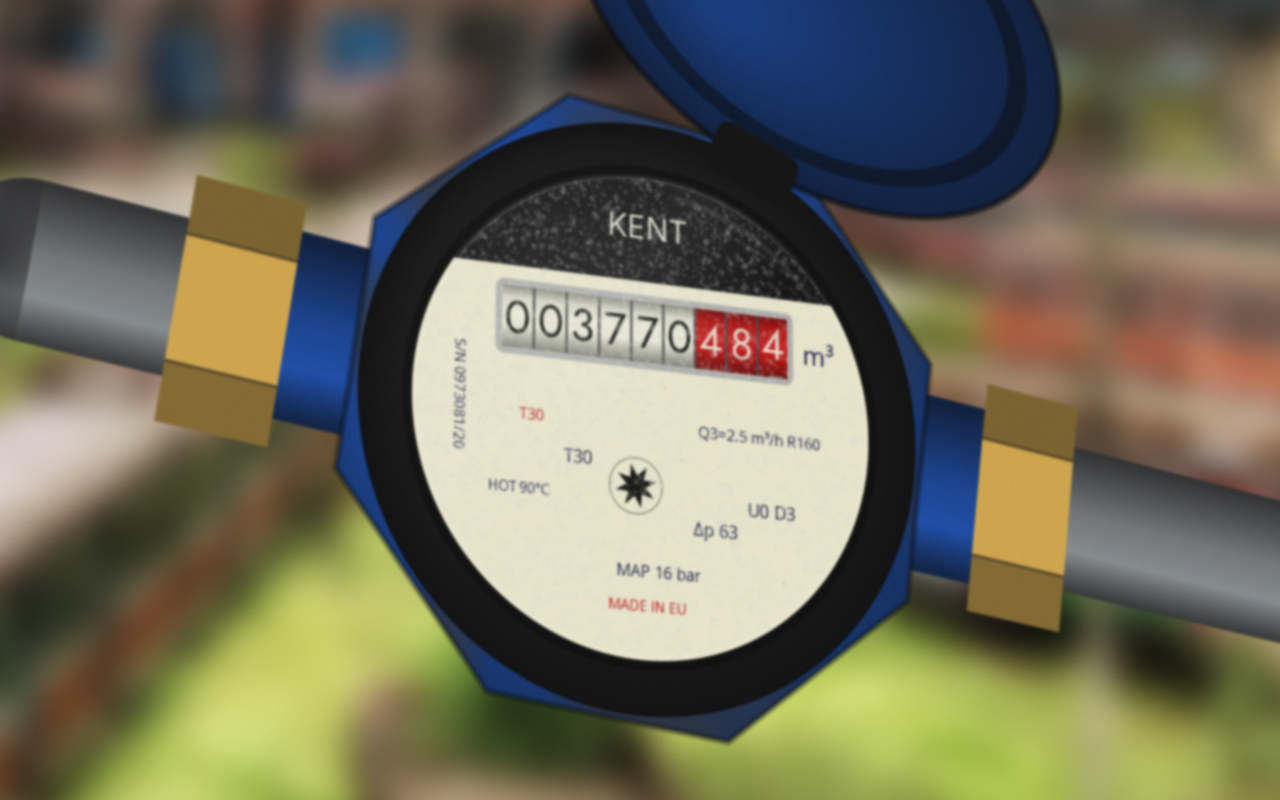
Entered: 3770.484 m³
